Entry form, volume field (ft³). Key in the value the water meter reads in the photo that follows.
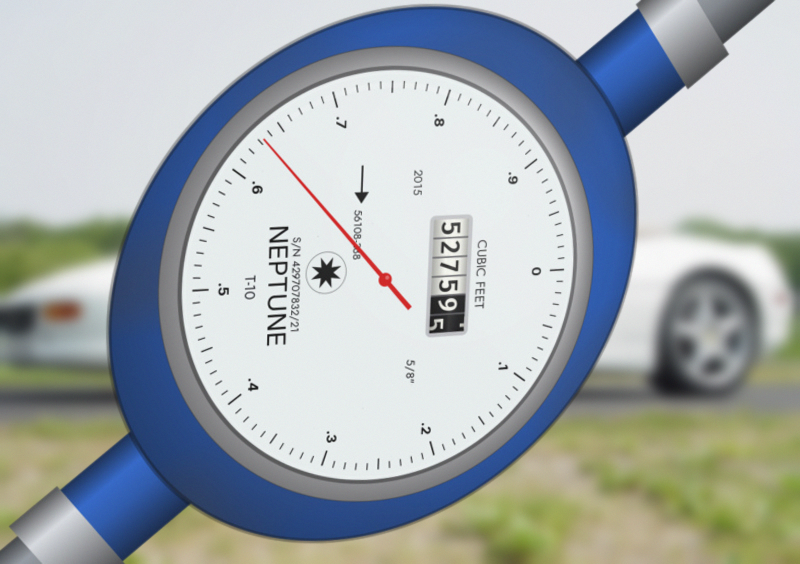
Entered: 527594.63 ft³
